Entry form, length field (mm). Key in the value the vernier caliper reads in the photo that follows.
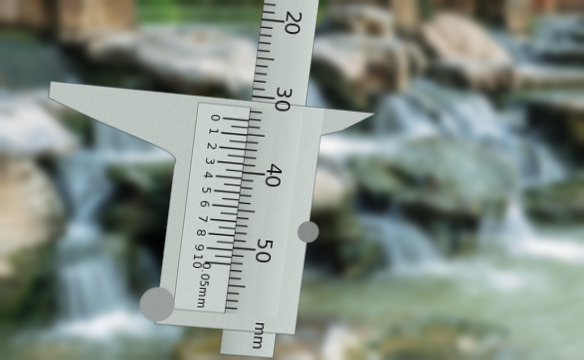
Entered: 33.2 mm
